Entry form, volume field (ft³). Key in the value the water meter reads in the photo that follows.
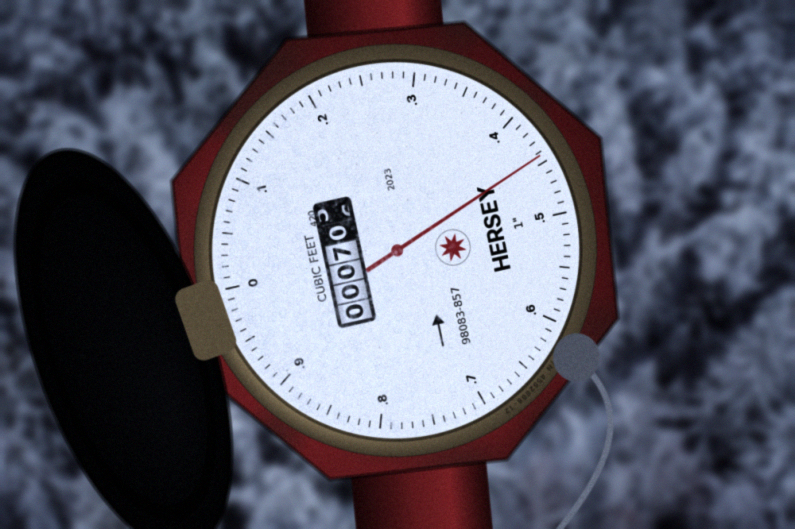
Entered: 705.44 ft³
